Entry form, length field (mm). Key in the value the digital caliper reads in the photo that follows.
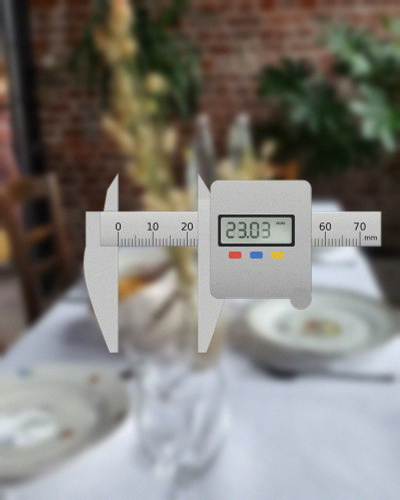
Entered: 23.03 mm
